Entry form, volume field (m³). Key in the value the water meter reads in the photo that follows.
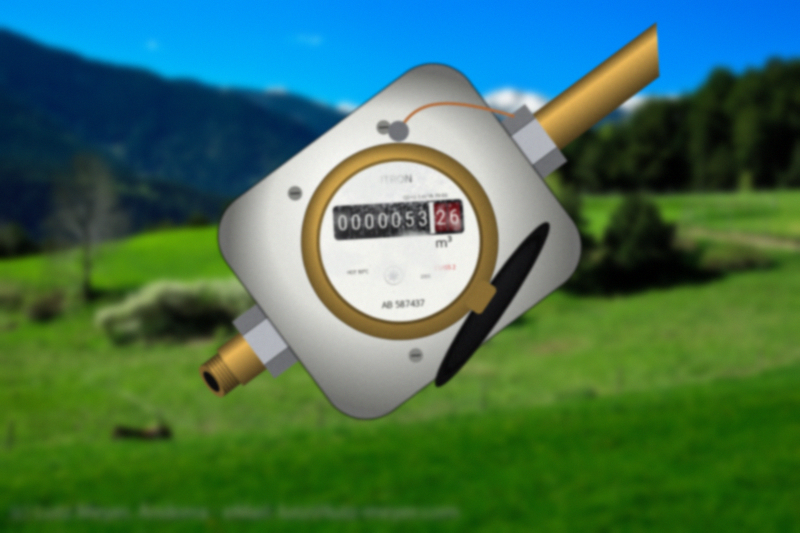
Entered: 53.26 m³
